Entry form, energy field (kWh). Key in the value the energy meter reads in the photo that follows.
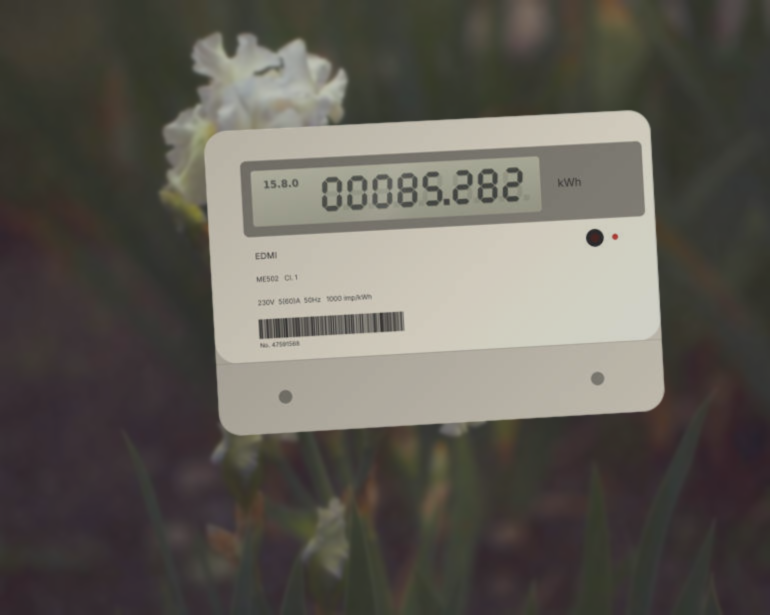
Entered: 85.282 kWh
